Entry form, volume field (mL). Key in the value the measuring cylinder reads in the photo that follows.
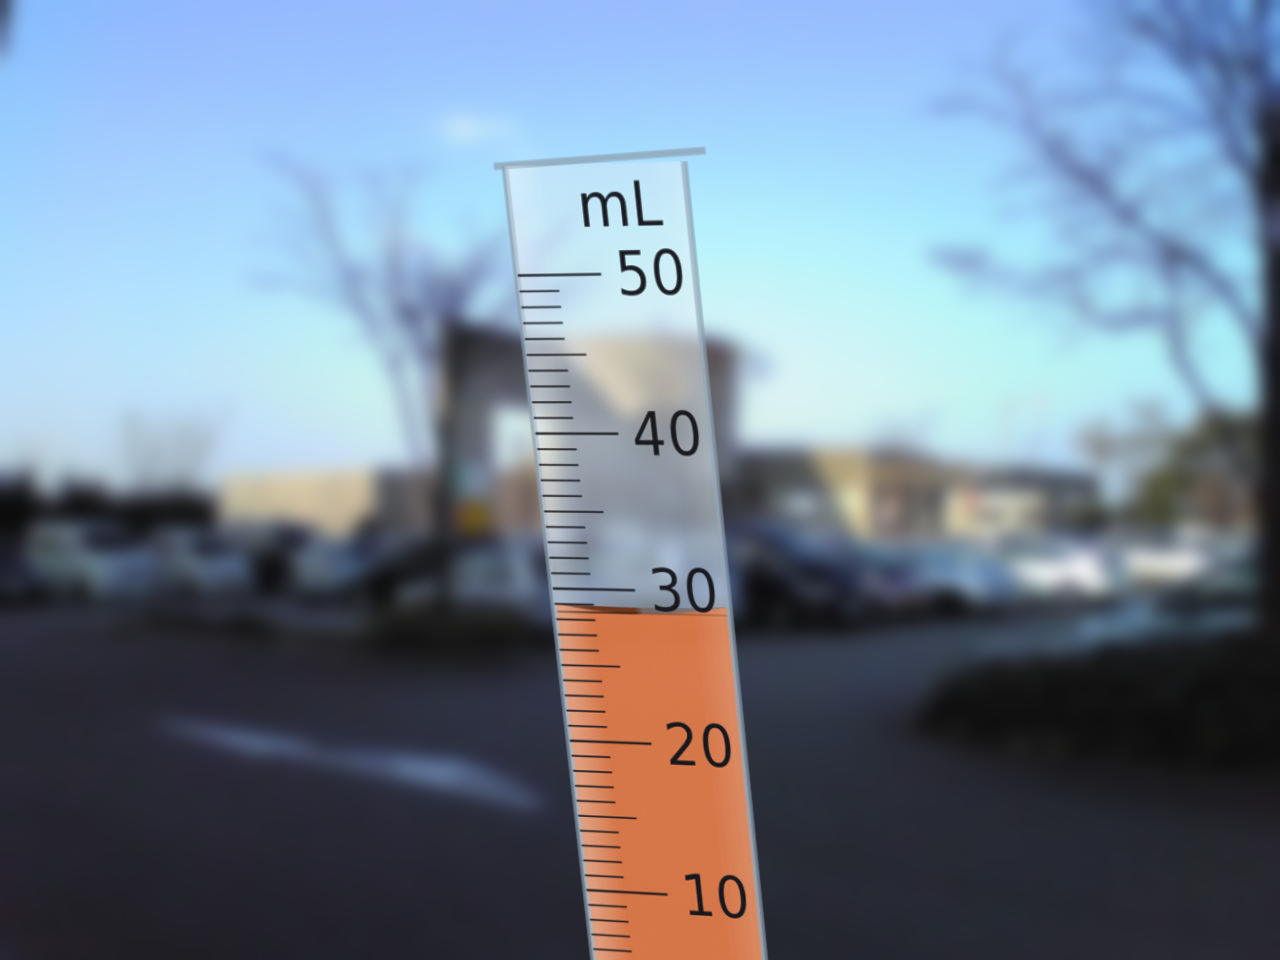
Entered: 28.5 mL
